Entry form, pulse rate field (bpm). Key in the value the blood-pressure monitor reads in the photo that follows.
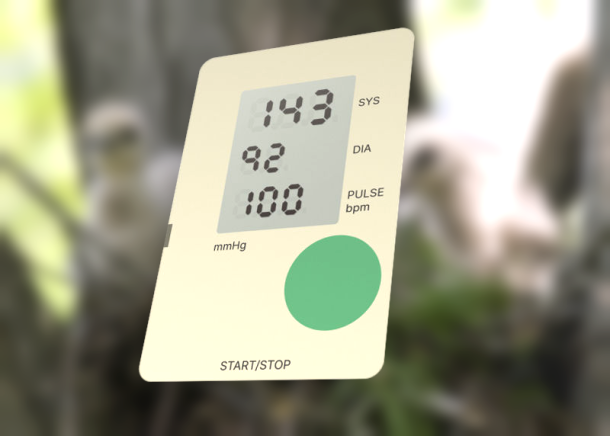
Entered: 100 bpm
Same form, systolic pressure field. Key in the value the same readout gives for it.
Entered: 143 mmHg
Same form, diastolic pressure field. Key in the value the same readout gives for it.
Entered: 92 mmHg
